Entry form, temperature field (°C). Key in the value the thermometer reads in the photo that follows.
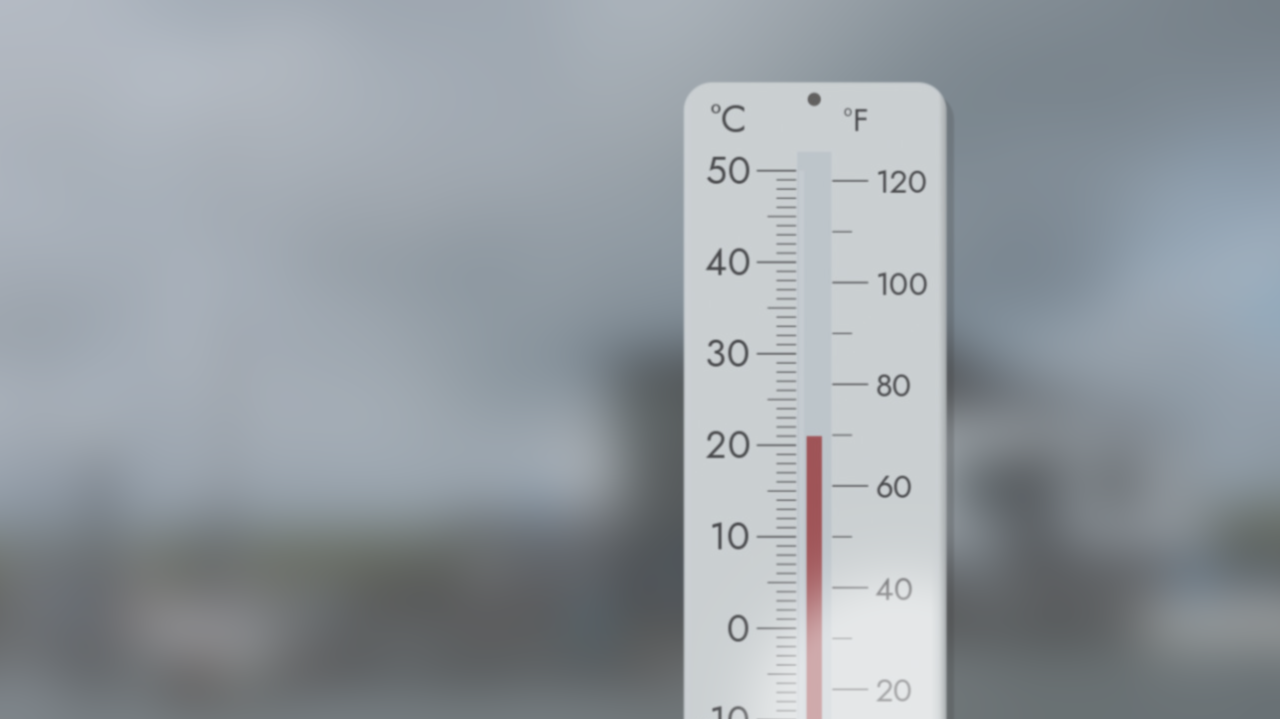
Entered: 21 °C
